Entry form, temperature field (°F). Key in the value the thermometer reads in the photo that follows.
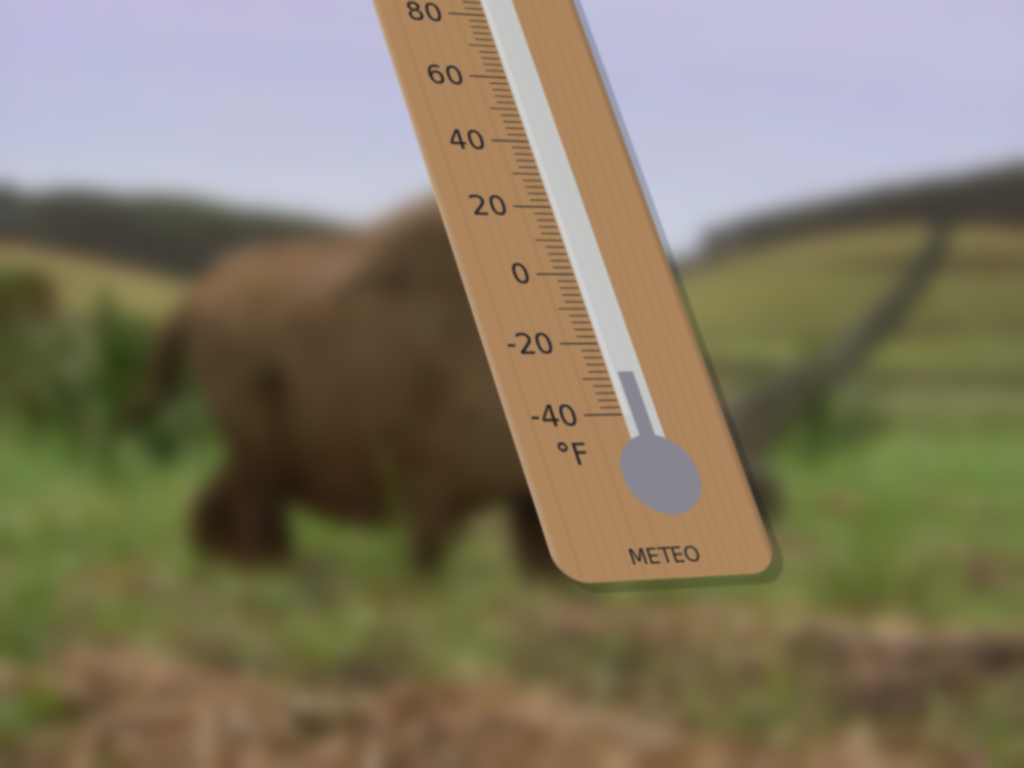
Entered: -28 °F
